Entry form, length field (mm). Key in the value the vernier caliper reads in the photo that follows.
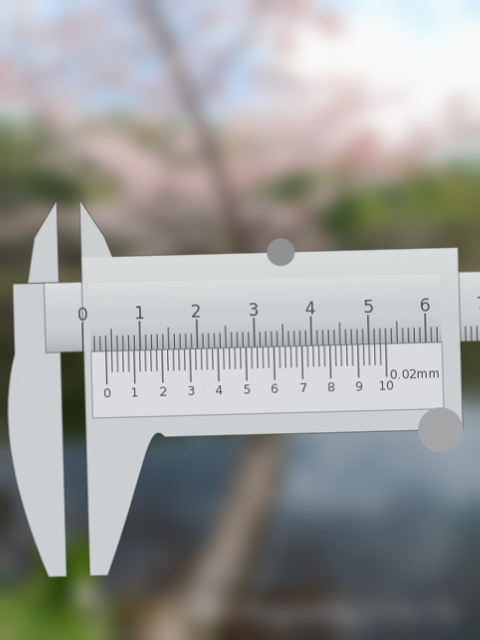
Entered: 4.0 mm
